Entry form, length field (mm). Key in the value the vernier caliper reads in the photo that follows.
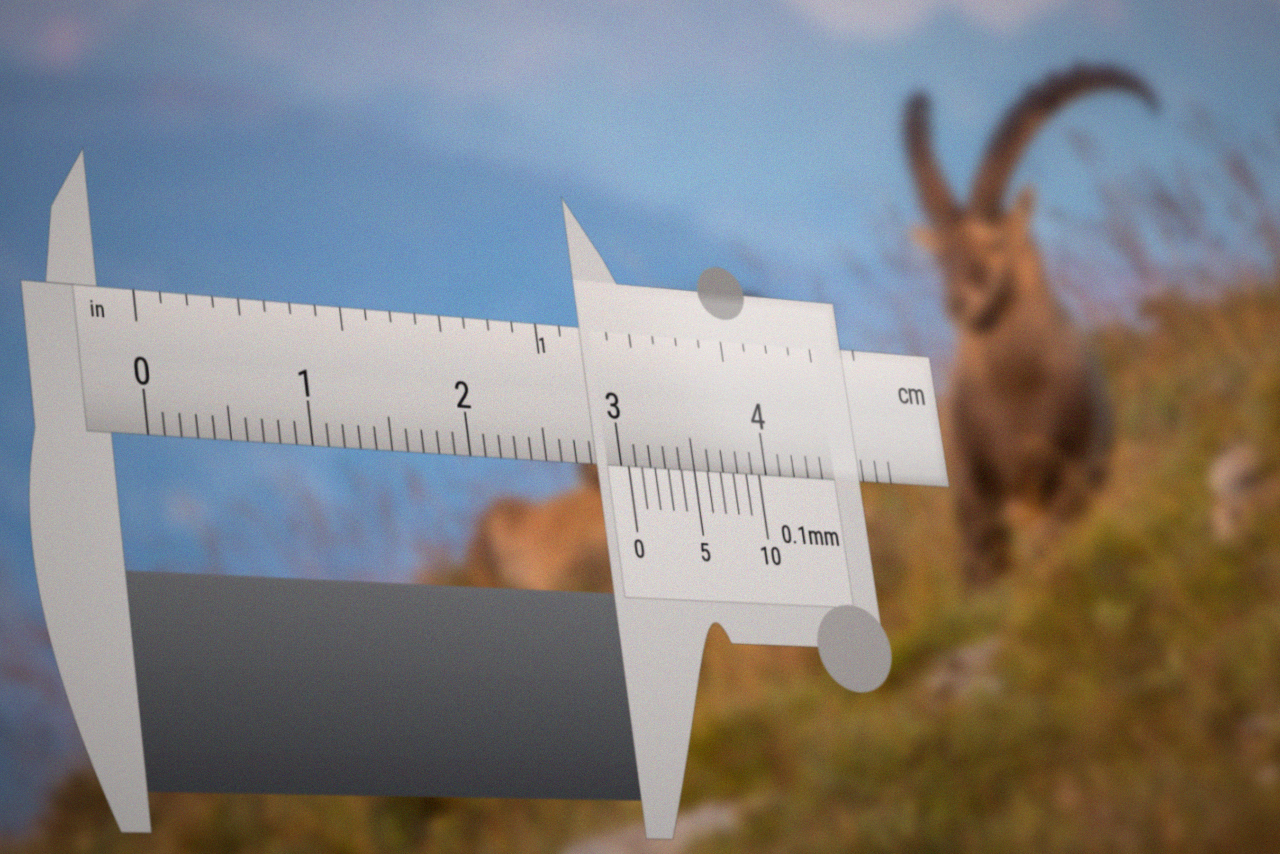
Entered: 30.5 mm
